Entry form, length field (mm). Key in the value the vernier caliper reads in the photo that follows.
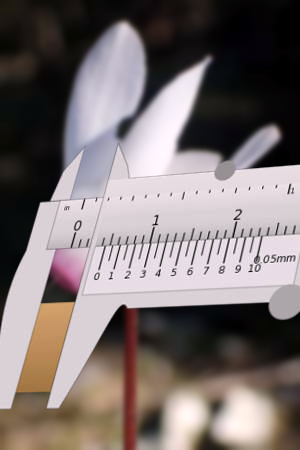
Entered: 4.4 mm
